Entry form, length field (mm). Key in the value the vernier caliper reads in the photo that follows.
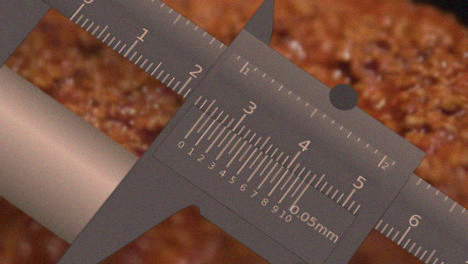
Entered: 25.0 mm
